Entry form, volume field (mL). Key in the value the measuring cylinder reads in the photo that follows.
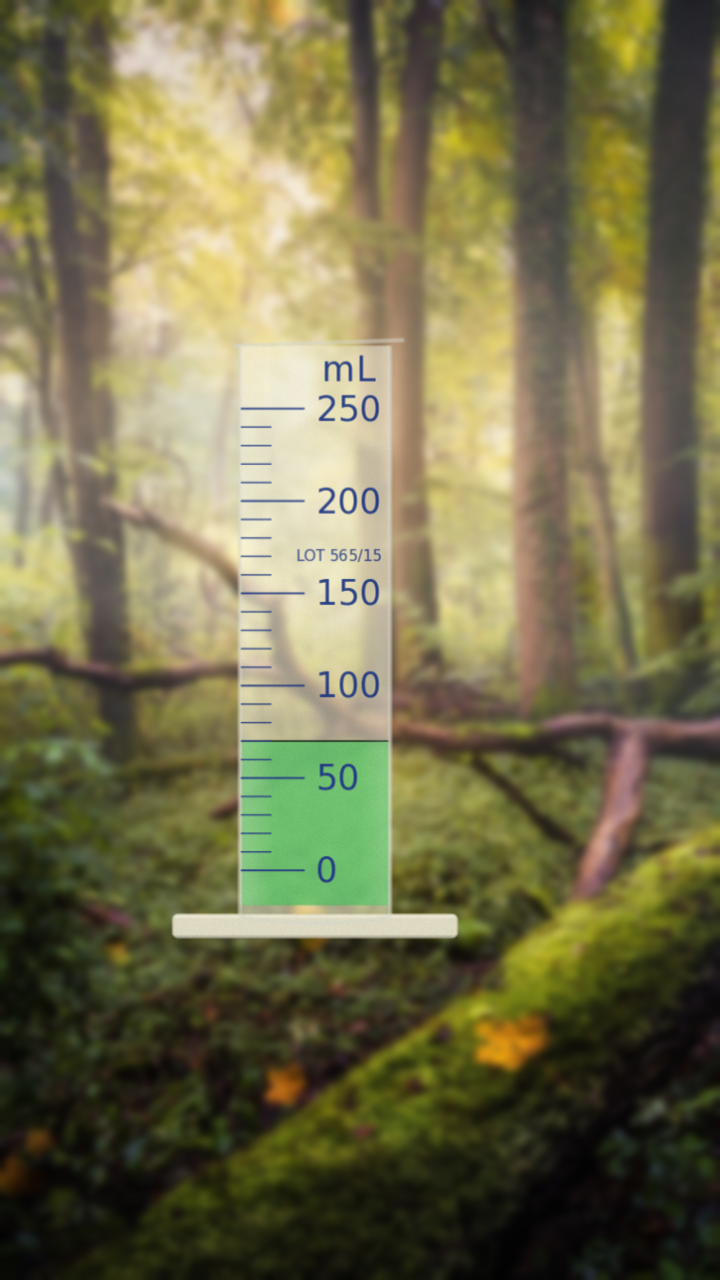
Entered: 70 mL
